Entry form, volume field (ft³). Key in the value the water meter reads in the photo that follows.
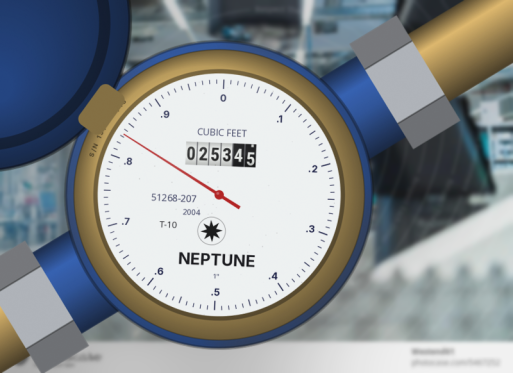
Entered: 25344.83 ft³
